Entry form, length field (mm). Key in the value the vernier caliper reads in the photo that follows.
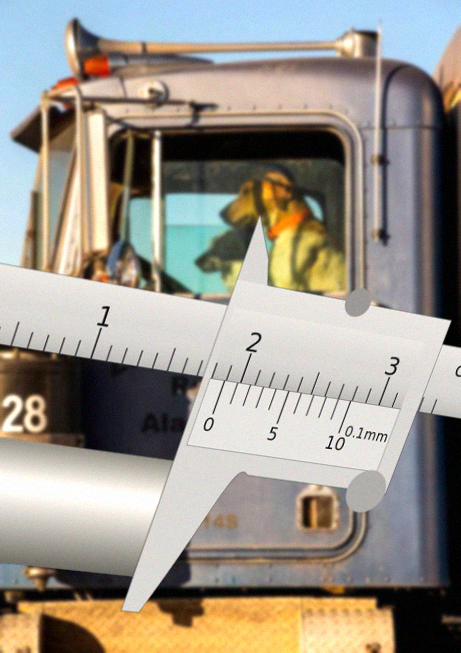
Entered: 18.9 mm
